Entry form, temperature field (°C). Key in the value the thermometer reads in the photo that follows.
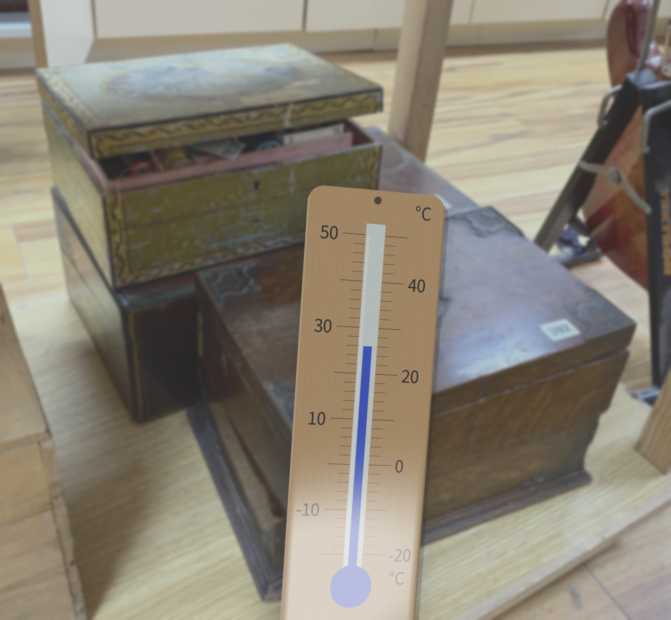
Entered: 26 °C
